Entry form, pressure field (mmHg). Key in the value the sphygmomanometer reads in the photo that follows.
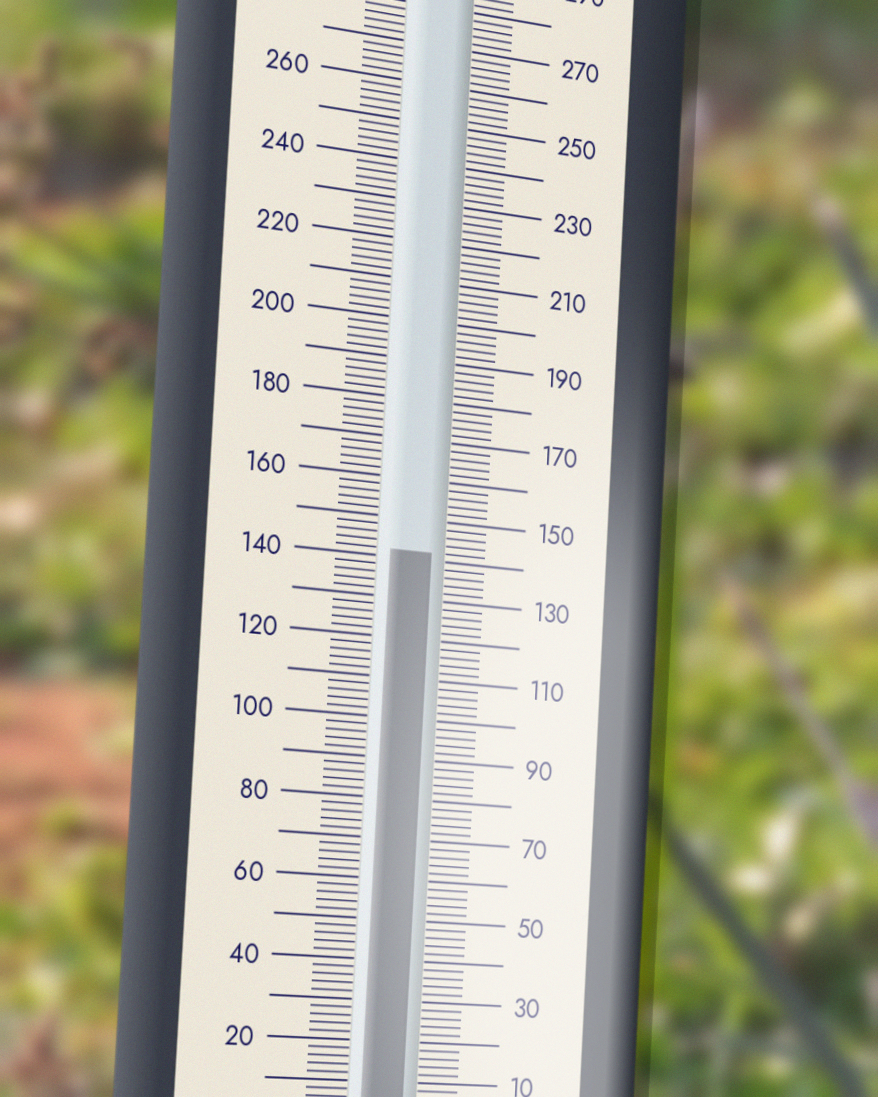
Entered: 142 mmHg
